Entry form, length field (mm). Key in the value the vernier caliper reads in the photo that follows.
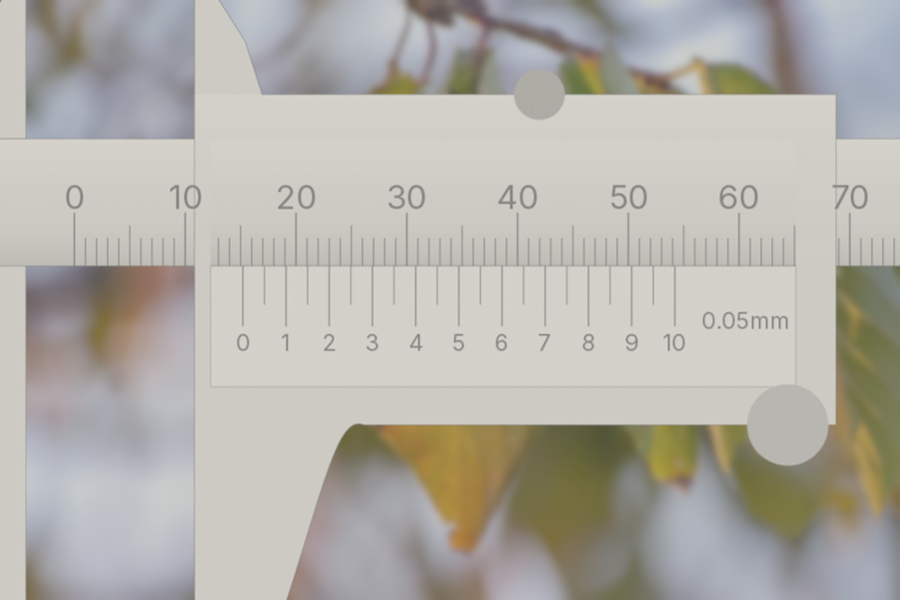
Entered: 15.2 mm
